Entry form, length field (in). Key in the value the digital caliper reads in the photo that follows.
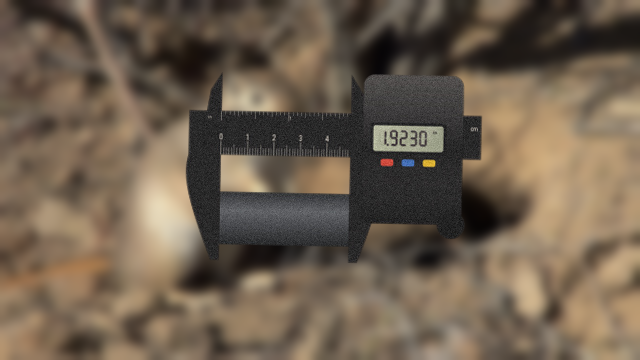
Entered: 1.9230 in
